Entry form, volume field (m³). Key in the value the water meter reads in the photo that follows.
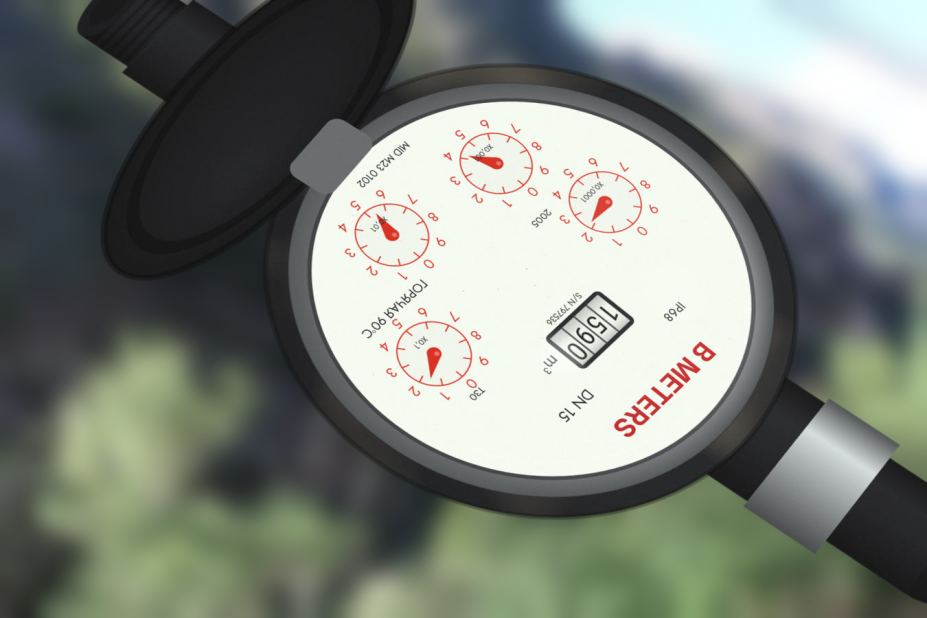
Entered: 1590.1542 m³
